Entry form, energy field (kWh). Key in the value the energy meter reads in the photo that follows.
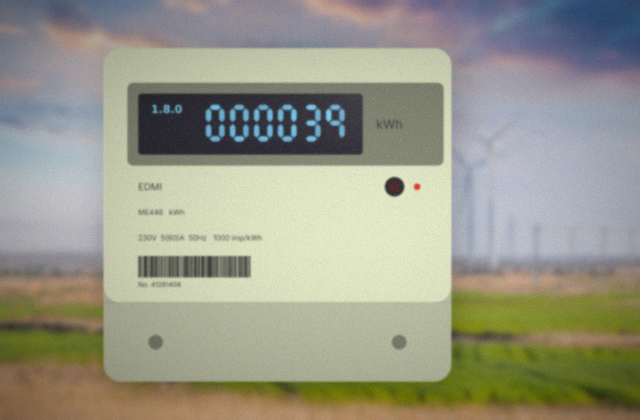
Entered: 39 kWh
